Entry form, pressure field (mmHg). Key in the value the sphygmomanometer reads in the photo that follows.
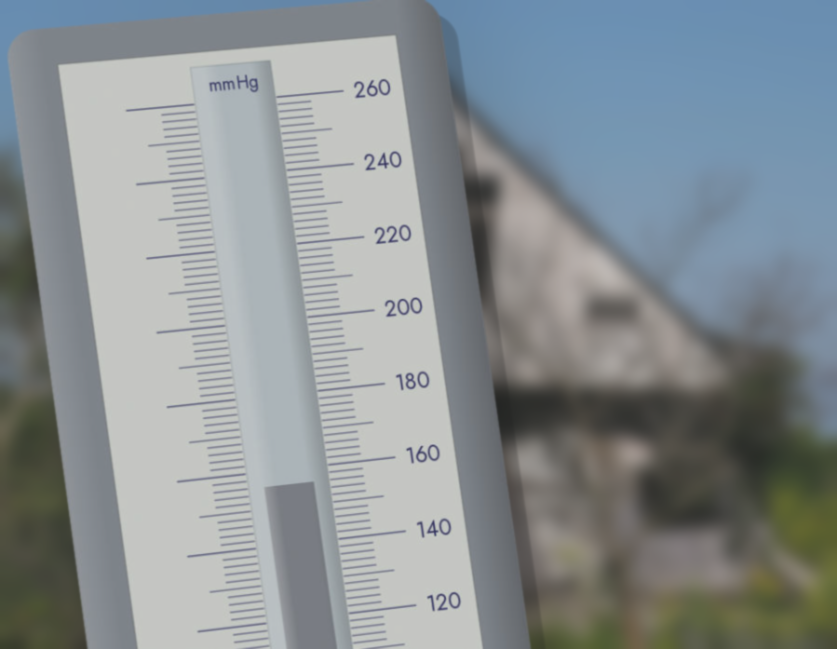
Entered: 156 mmHg
